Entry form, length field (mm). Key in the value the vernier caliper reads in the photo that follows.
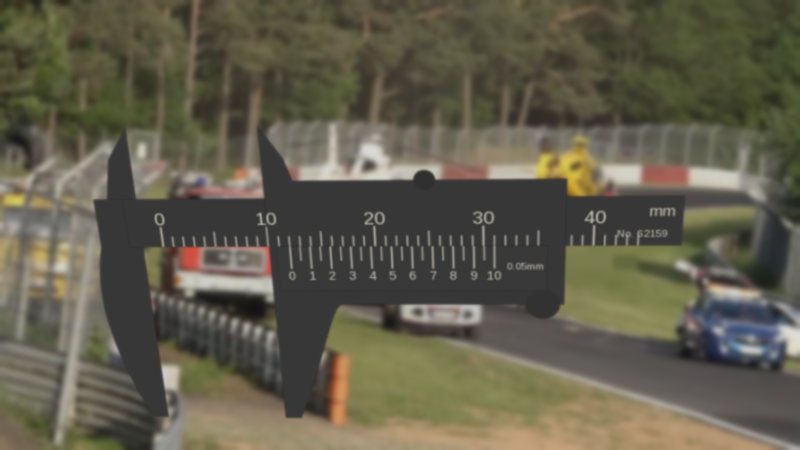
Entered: 12.0 mm
